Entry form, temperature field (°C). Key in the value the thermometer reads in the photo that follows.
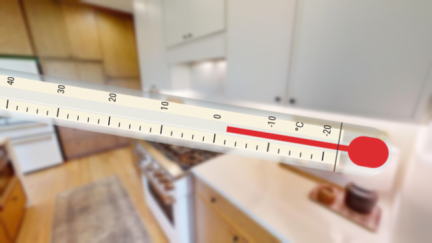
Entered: -2 °C
